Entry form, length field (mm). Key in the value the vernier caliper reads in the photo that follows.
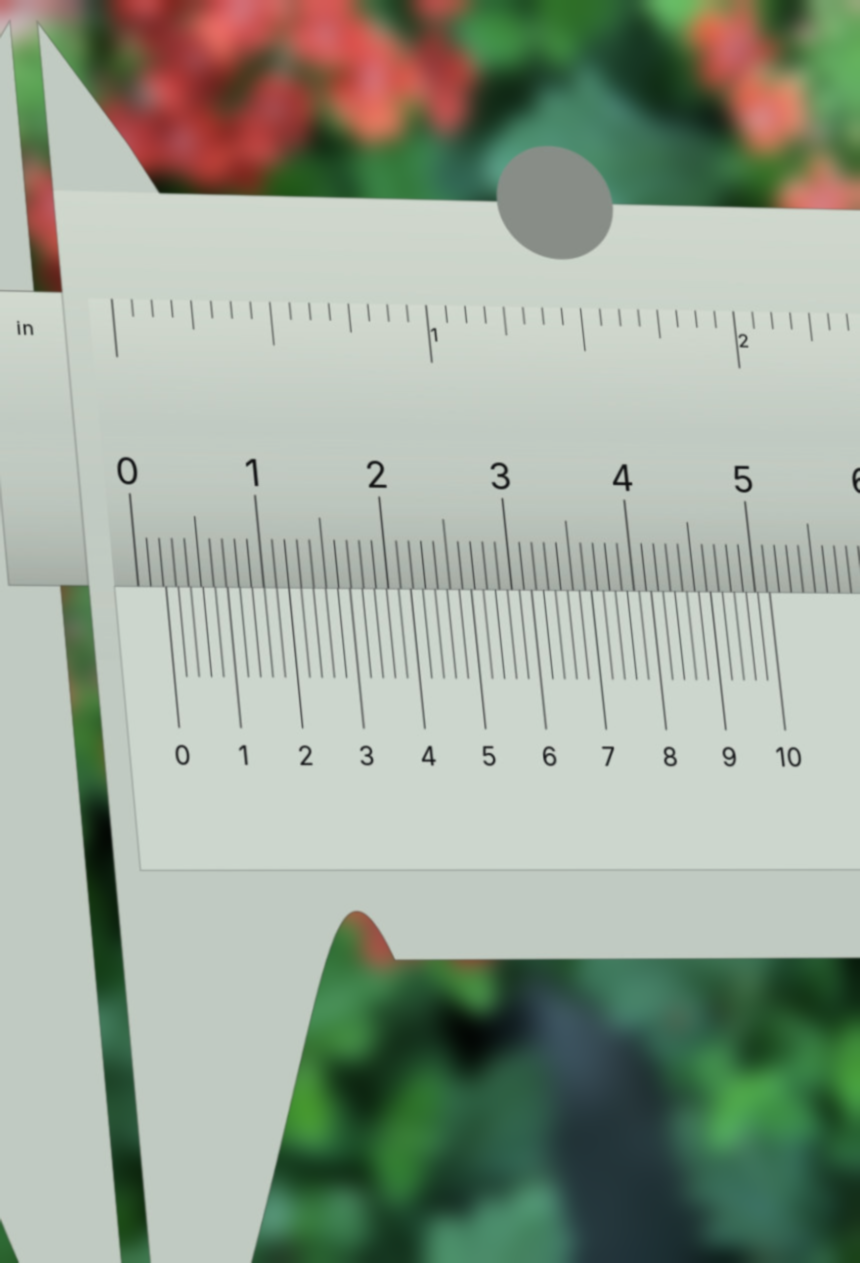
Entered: 2.2 mm
